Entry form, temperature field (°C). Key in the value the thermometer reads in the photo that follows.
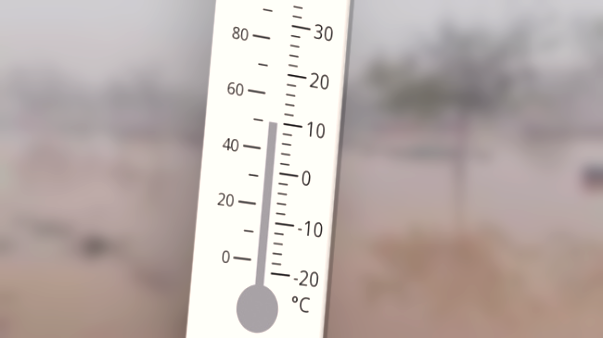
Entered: 10 °C
